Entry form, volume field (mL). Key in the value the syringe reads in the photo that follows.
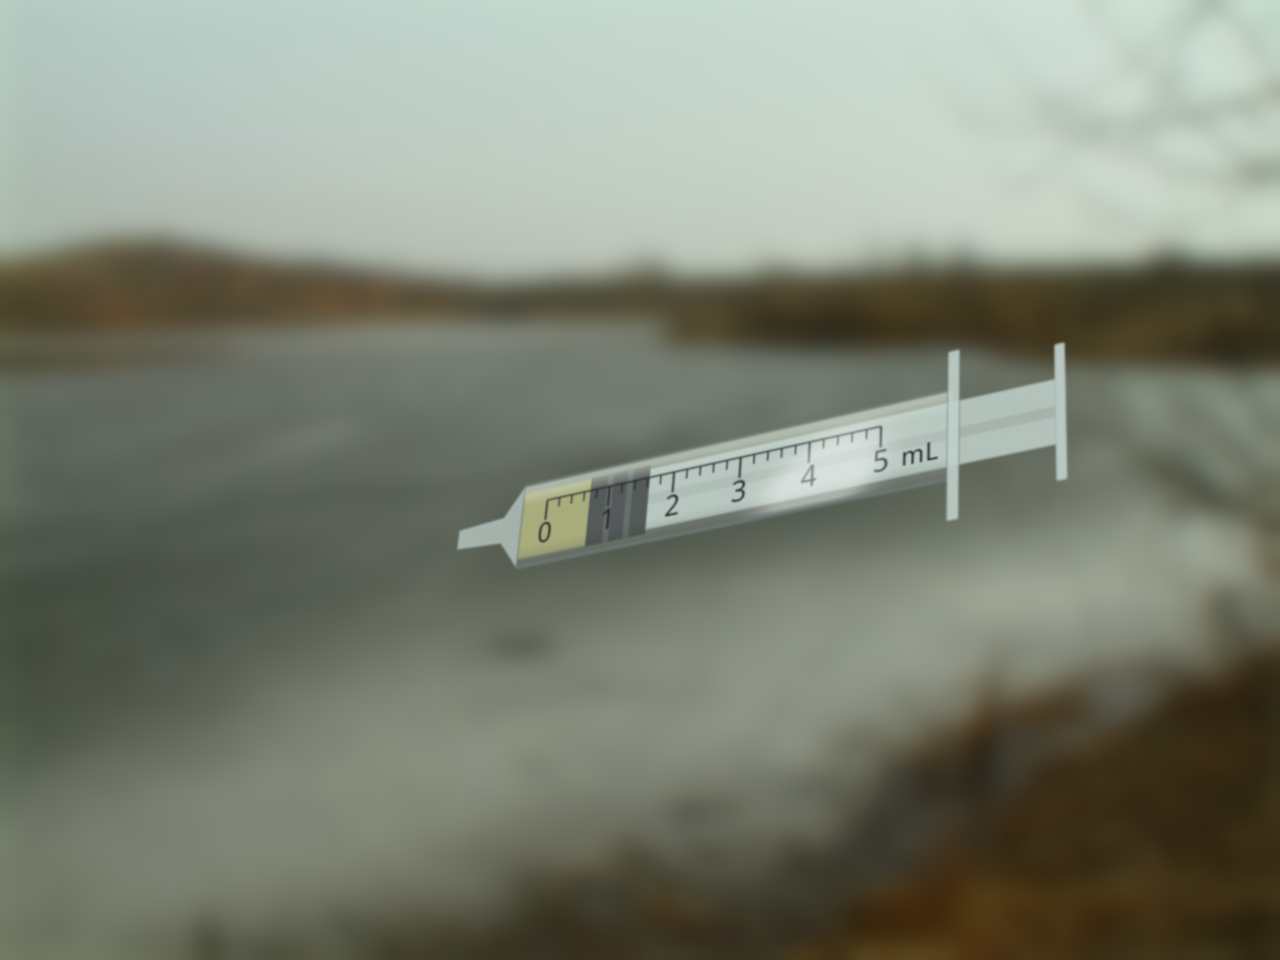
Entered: 0.7 mL
